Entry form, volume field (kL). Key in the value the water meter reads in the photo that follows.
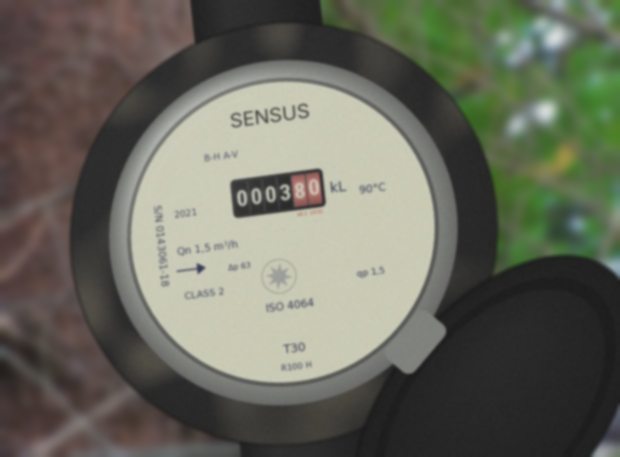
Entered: 3.80 kL
